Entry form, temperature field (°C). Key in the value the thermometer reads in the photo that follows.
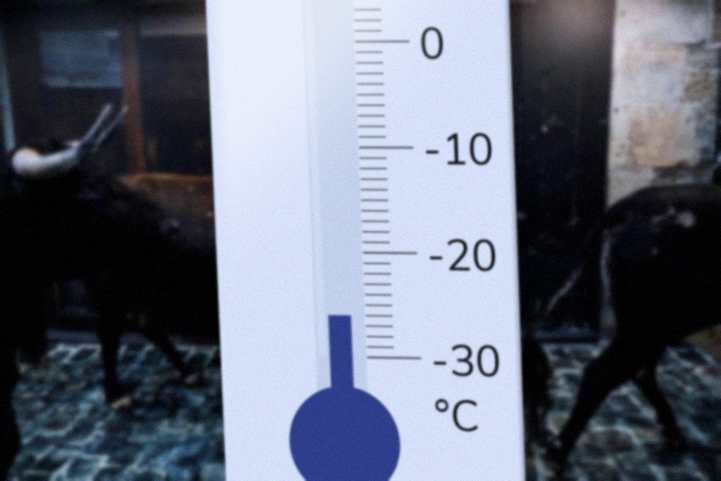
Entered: -26 °C
